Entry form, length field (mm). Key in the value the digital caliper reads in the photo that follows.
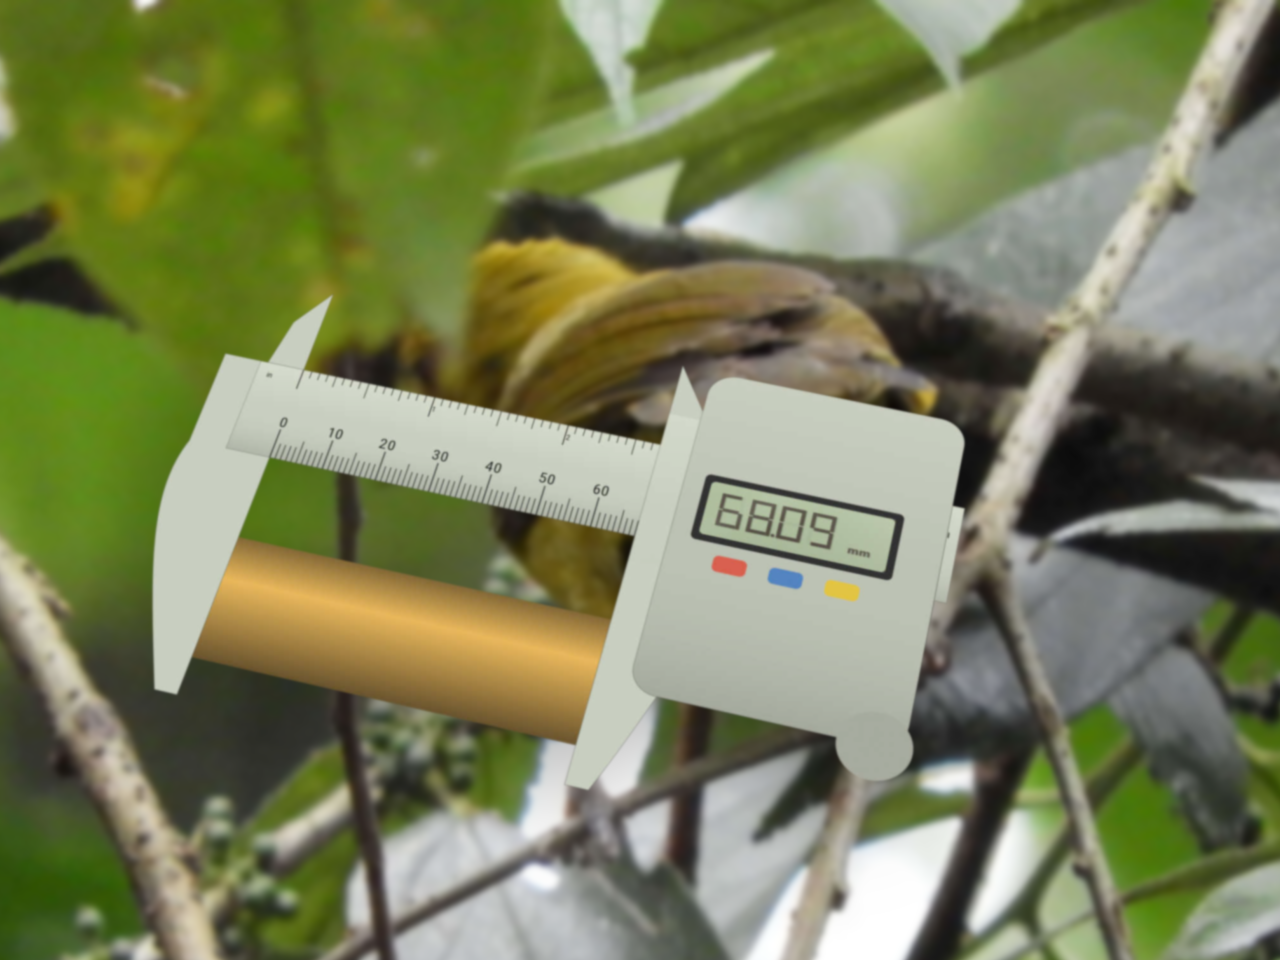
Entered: 68.09 mm
